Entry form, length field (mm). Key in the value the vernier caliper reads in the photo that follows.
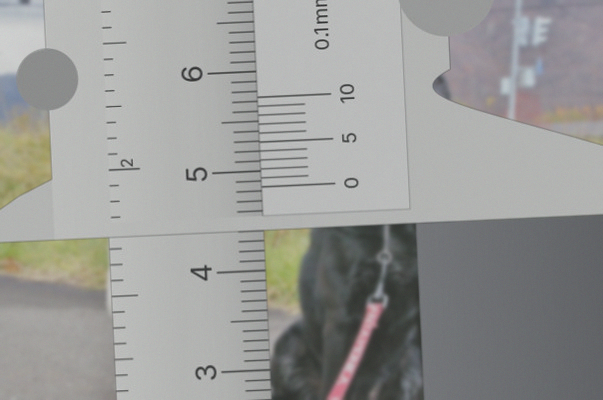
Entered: 48.4 mm
